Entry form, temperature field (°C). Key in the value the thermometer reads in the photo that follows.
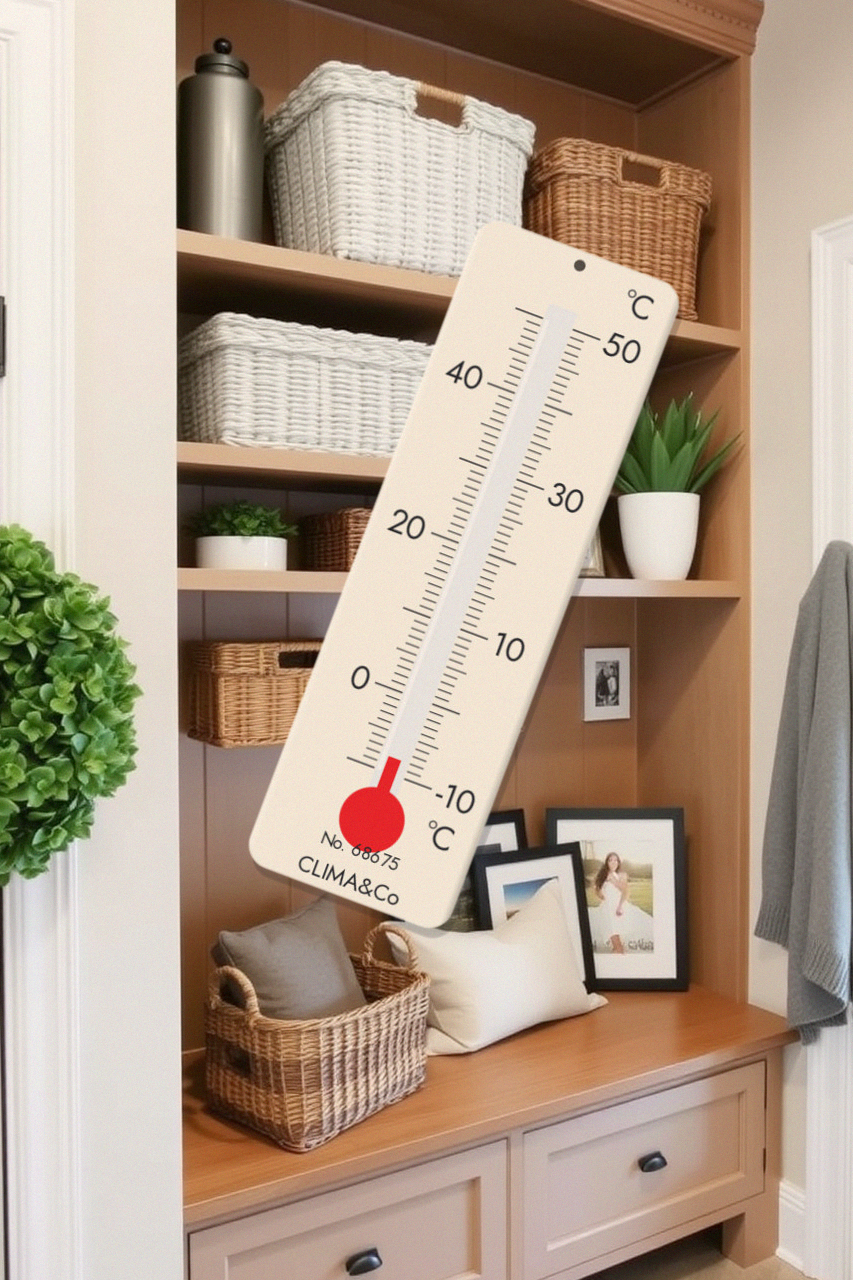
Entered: -8 °C
